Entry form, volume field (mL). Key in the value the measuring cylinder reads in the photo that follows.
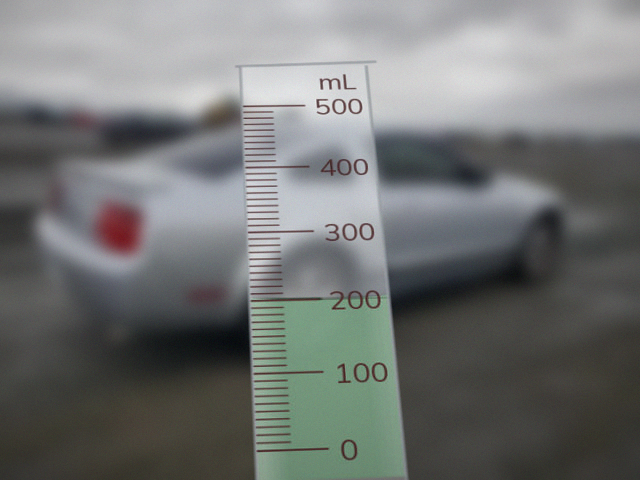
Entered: 200 mL
